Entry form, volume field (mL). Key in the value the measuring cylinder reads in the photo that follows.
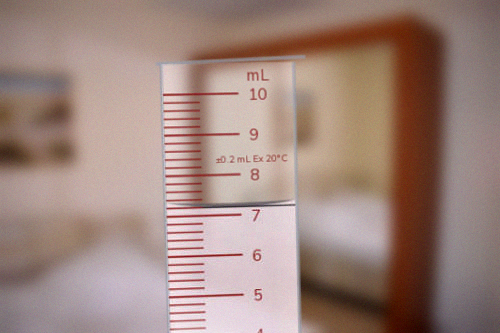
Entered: 7.2 mL
